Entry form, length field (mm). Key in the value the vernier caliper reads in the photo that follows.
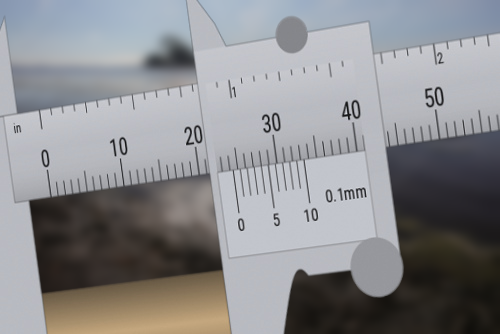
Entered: 24.4 mm
